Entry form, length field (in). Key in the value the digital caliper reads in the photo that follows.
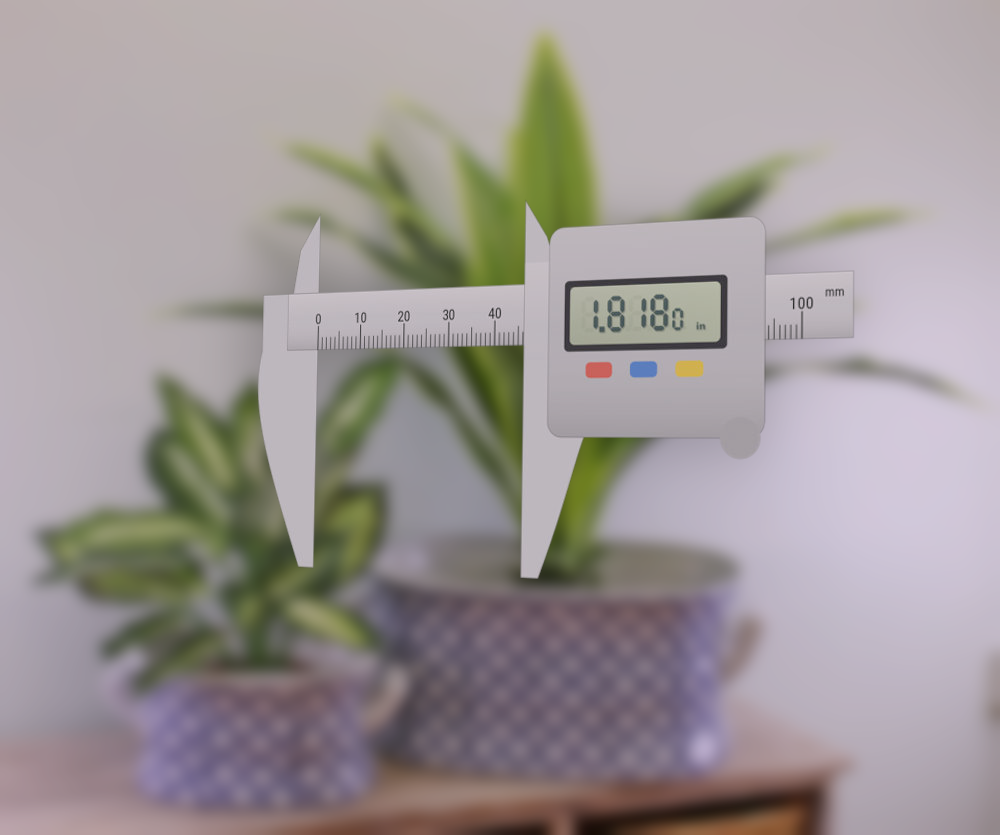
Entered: 1.8180 in
